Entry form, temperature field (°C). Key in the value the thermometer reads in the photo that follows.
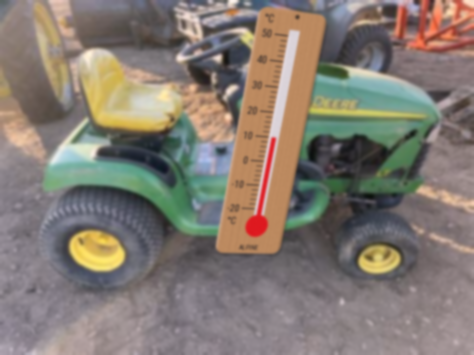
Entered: 10 °C
